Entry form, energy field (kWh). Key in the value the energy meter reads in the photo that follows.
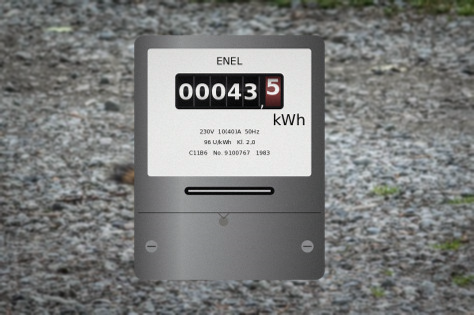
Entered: 43.5 kWh
